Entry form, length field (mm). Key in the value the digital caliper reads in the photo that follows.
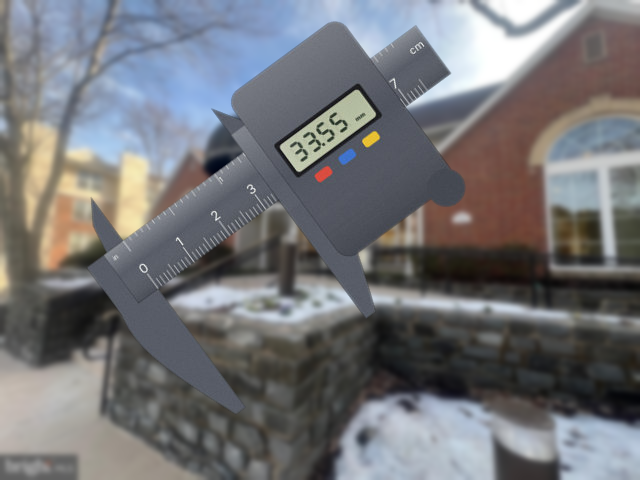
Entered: 33.55 mm
